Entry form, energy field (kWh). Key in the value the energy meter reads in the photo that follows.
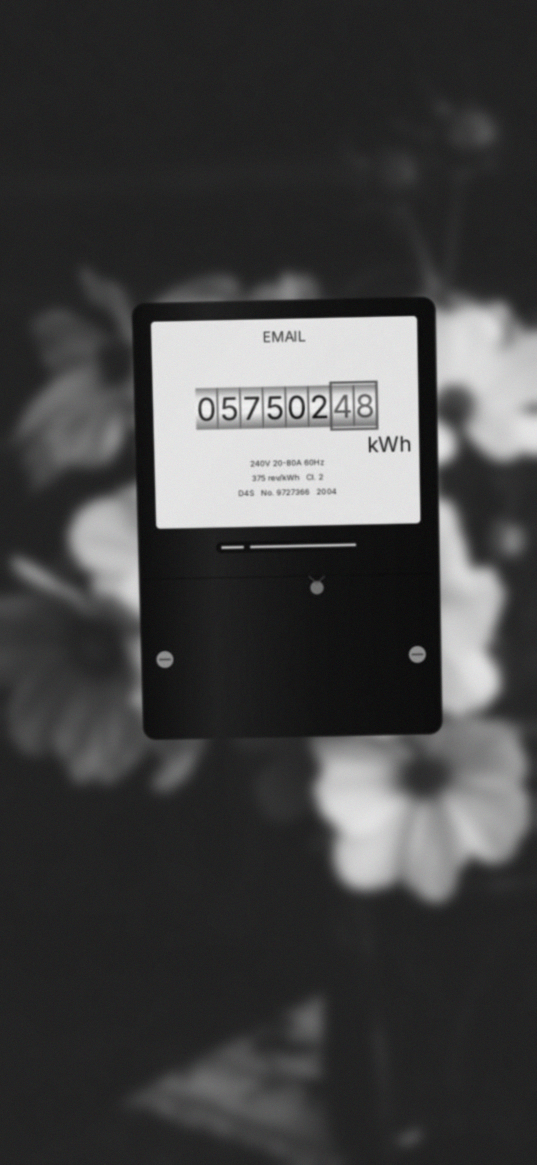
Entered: 57502.48 kWh
